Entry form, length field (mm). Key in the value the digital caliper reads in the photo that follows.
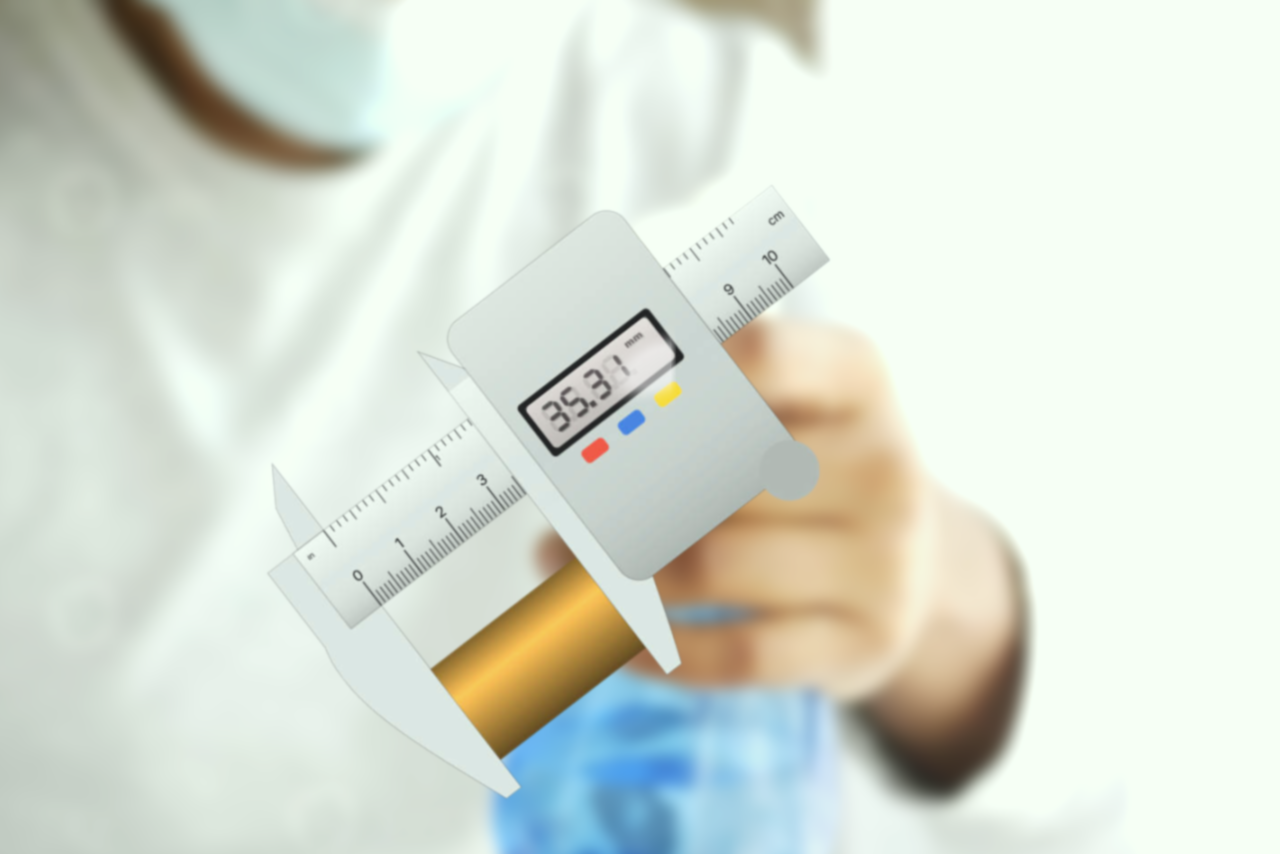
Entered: 35.31 mm
